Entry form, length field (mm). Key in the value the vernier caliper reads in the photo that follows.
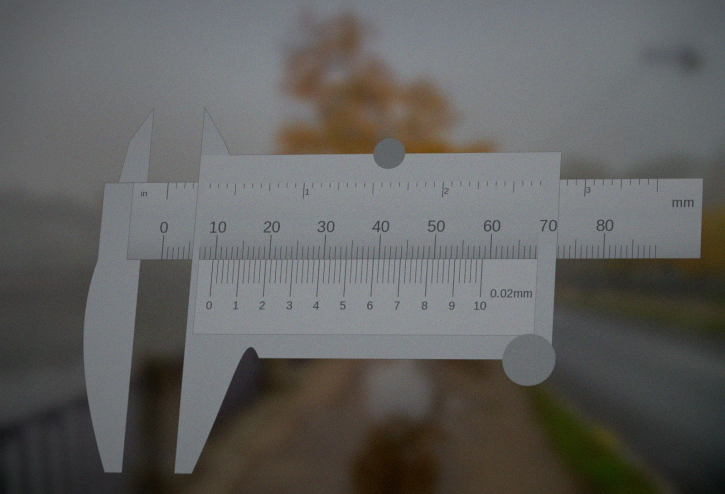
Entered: 9.6 mm
